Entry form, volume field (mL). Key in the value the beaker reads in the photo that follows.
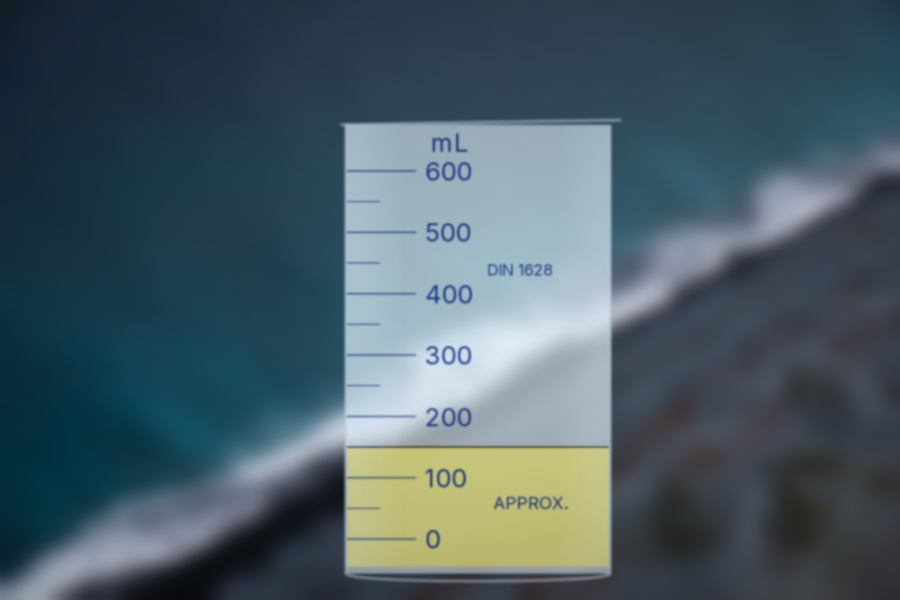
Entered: 150 mL
